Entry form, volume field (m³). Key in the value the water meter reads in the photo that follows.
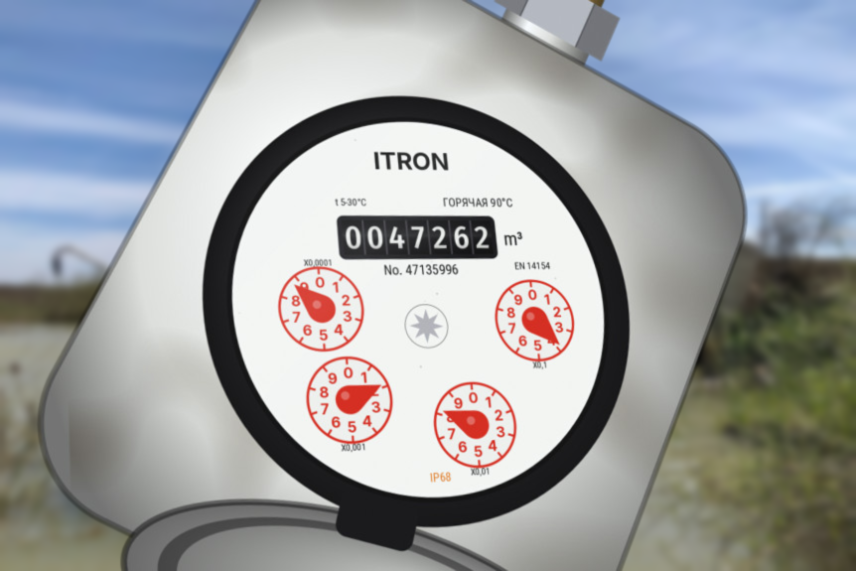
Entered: 47262.3818 m³
